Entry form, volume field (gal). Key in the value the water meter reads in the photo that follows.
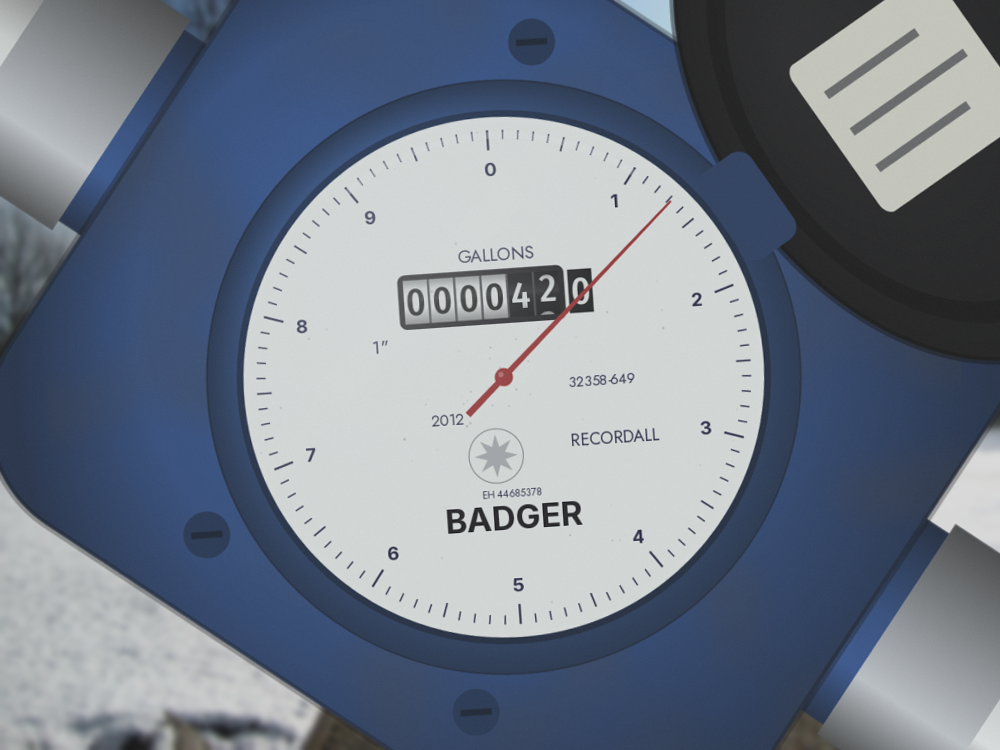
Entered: 421.3 gal
